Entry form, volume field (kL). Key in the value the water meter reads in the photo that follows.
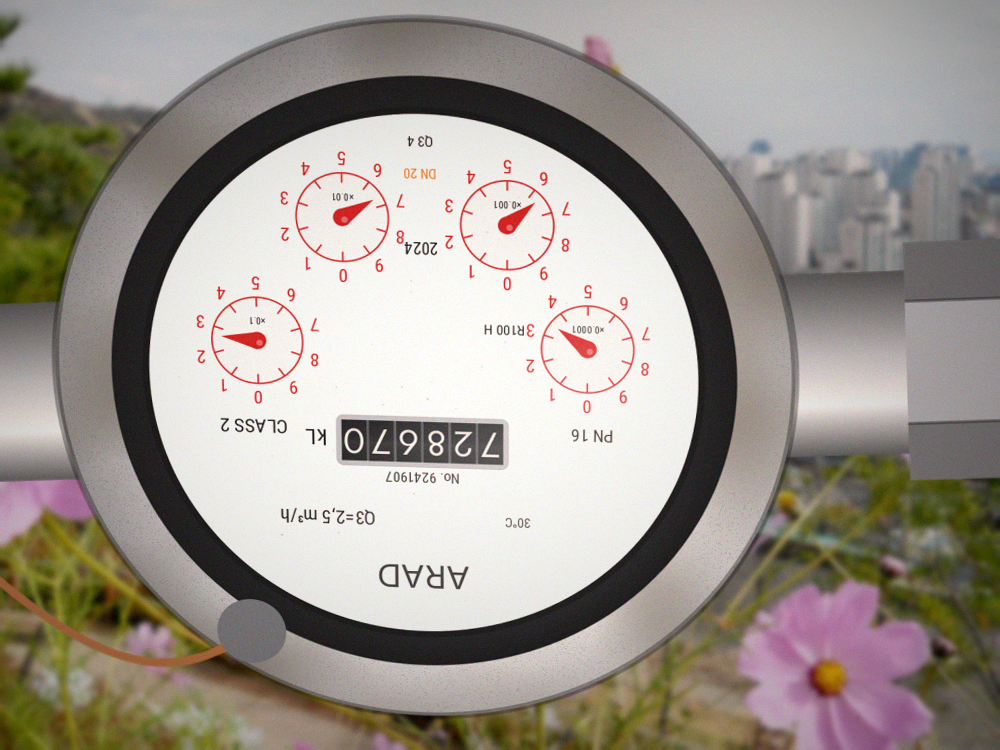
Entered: 728670.2663 kL
